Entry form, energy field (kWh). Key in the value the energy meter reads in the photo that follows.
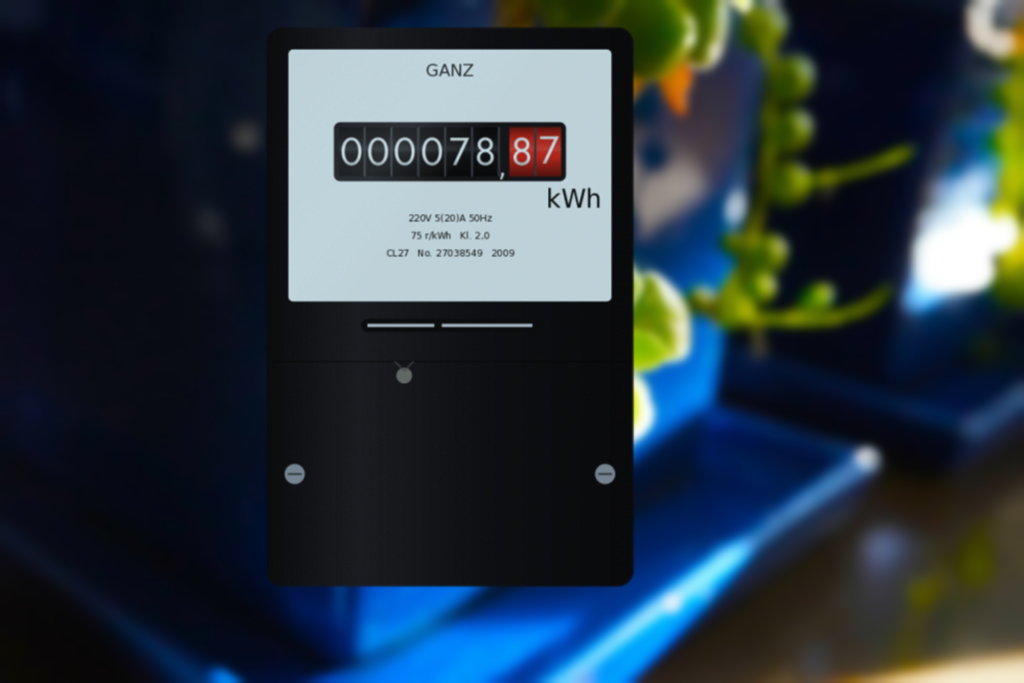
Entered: 78.87 kWh
